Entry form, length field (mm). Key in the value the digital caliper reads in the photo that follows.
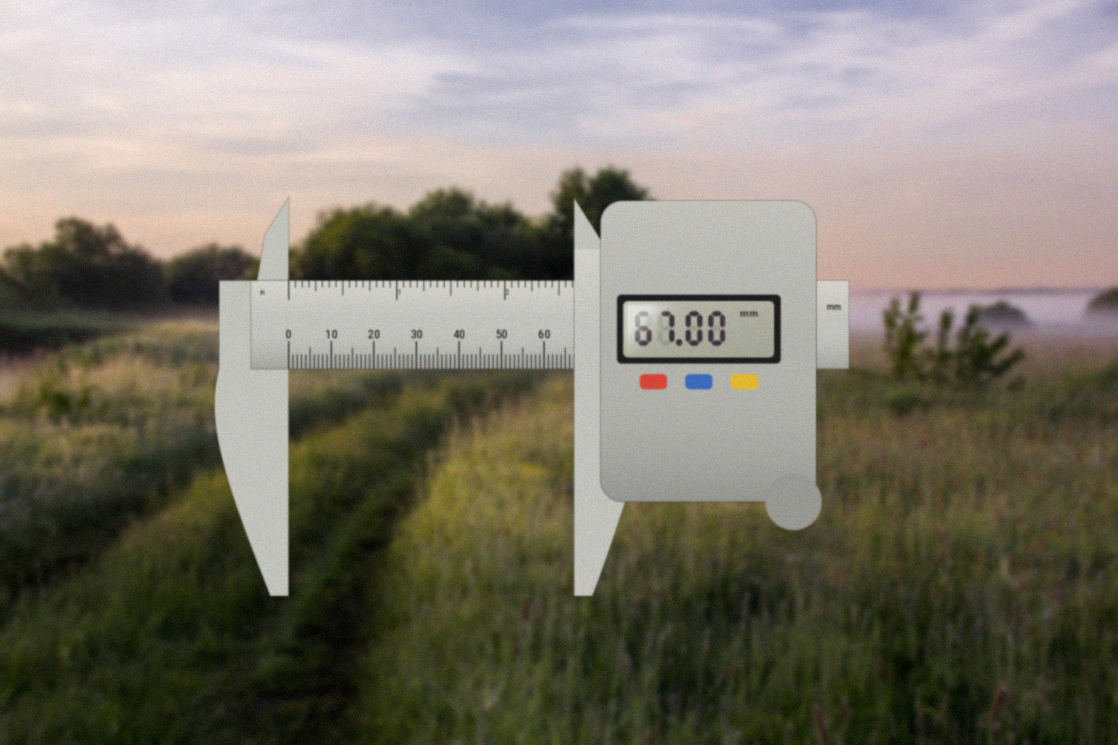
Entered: 67.00 mm
